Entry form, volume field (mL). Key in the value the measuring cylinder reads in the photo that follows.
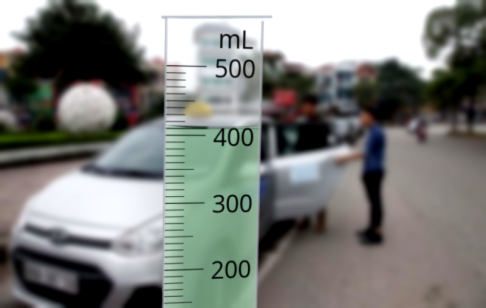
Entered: 410 mL
